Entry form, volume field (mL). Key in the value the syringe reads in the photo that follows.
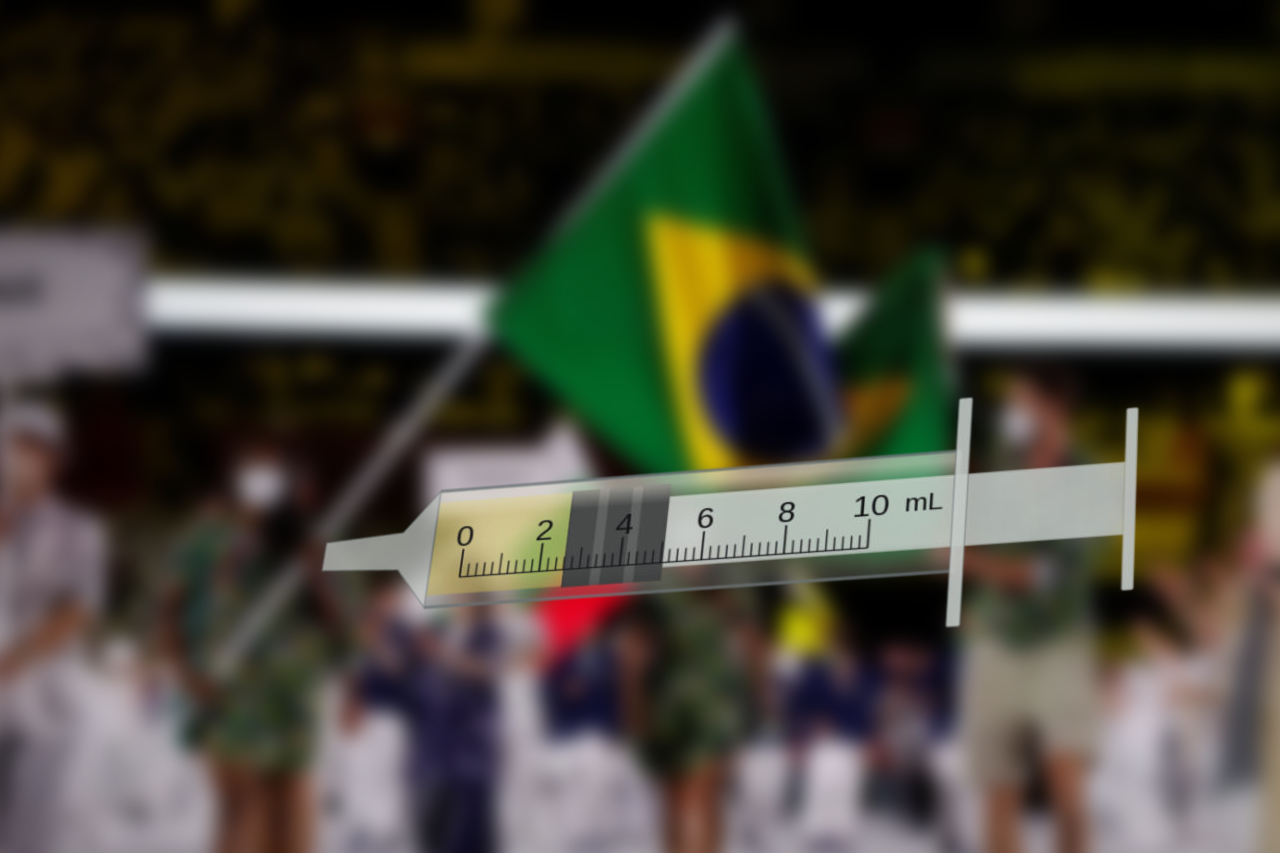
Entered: 2.6 mL
